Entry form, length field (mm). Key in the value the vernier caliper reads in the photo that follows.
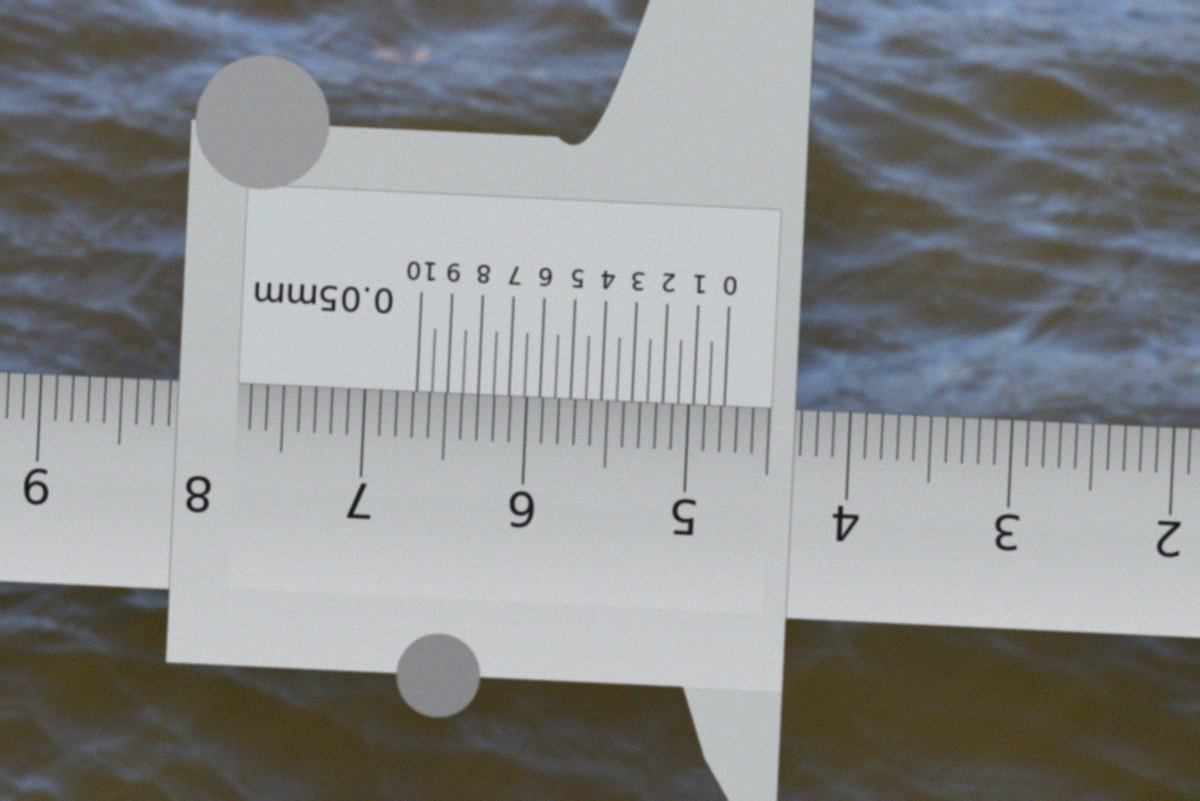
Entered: 47.8 mm
